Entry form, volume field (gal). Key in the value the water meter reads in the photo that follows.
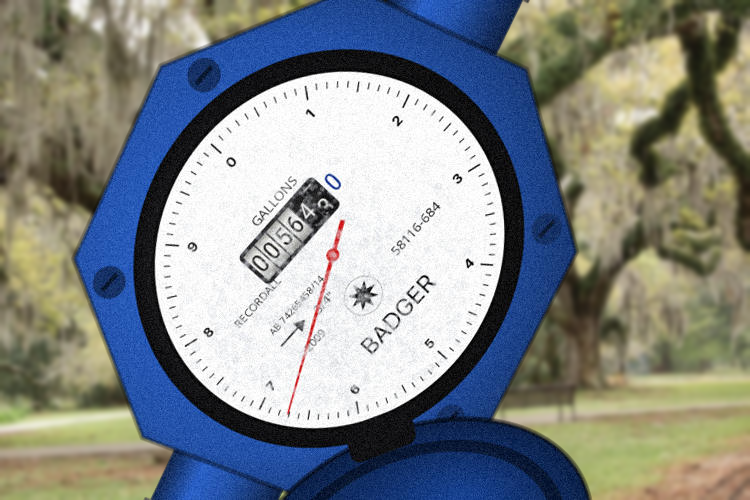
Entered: 56426.7 gal
